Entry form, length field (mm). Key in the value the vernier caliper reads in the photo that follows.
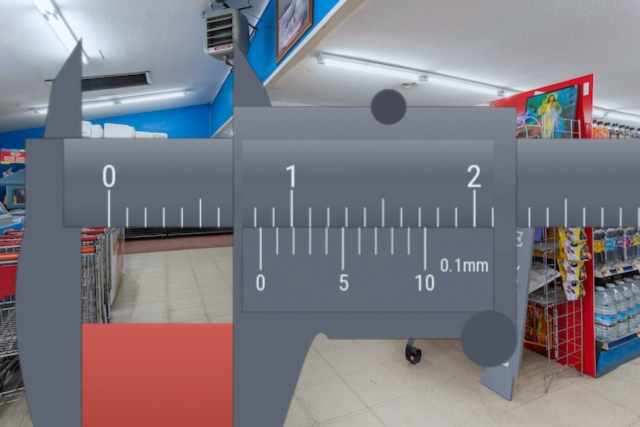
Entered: 8.3 mm
